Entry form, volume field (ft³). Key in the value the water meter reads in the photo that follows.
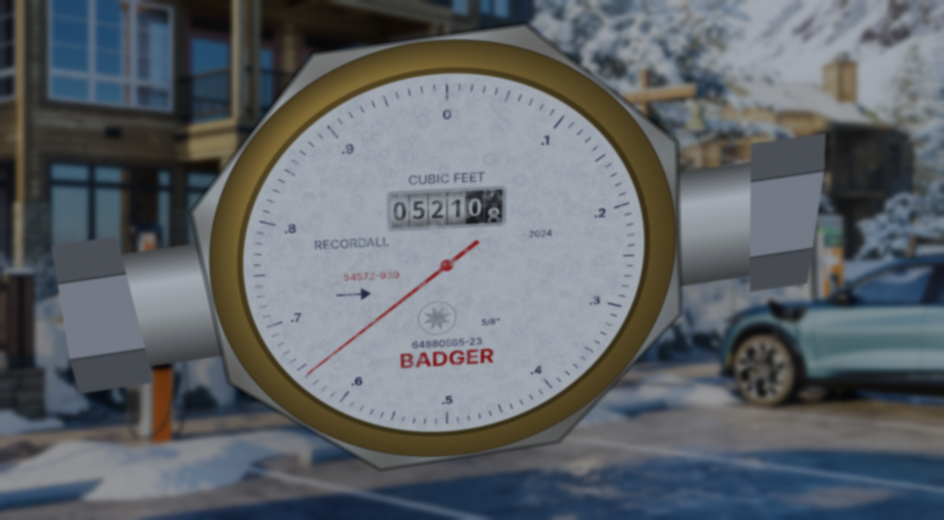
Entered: 52107.64 ft³
